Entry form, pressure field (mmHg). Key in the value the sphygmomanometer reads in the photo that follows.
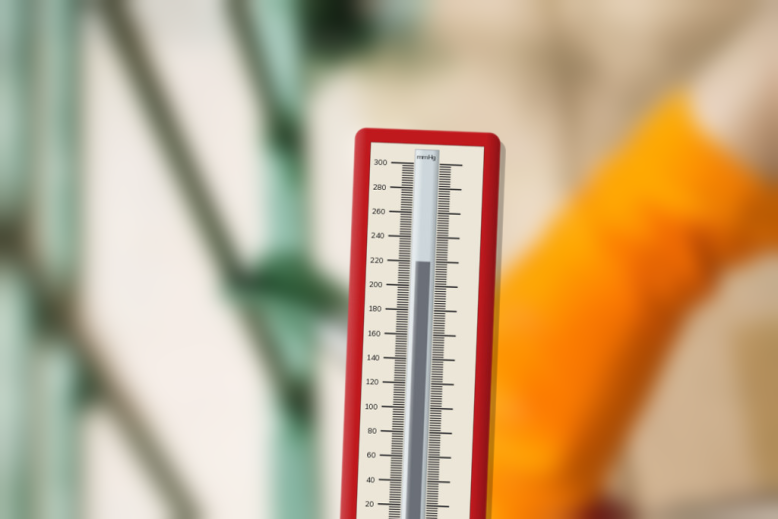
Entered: 220 mmHg
